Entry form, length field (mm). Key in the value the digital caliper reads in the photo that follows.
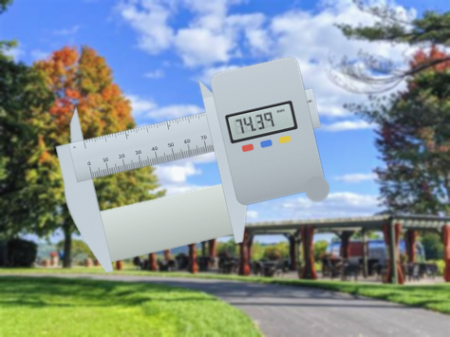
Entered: 74.39 mm
